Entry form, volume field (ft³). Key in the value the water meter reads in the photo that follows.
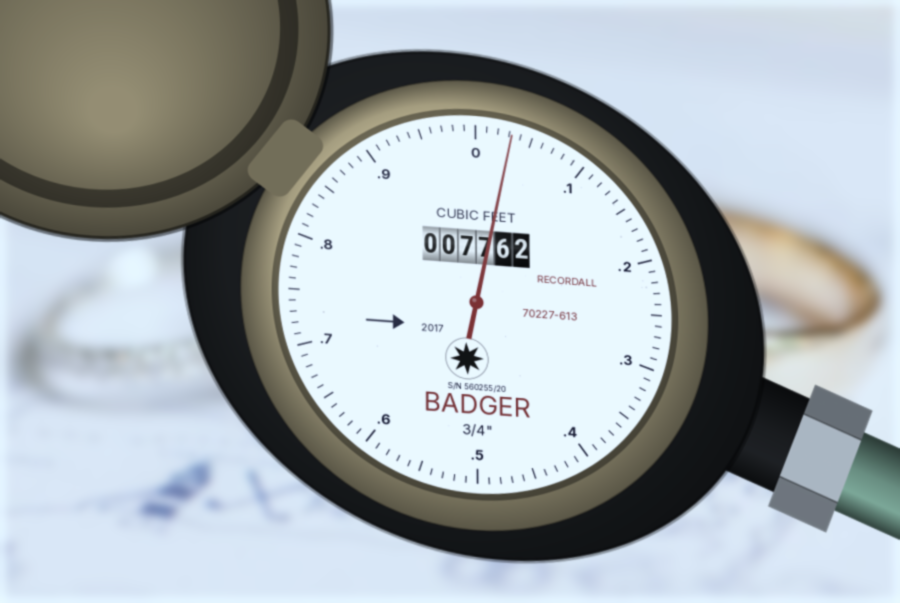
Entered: 7762.03 ft³
